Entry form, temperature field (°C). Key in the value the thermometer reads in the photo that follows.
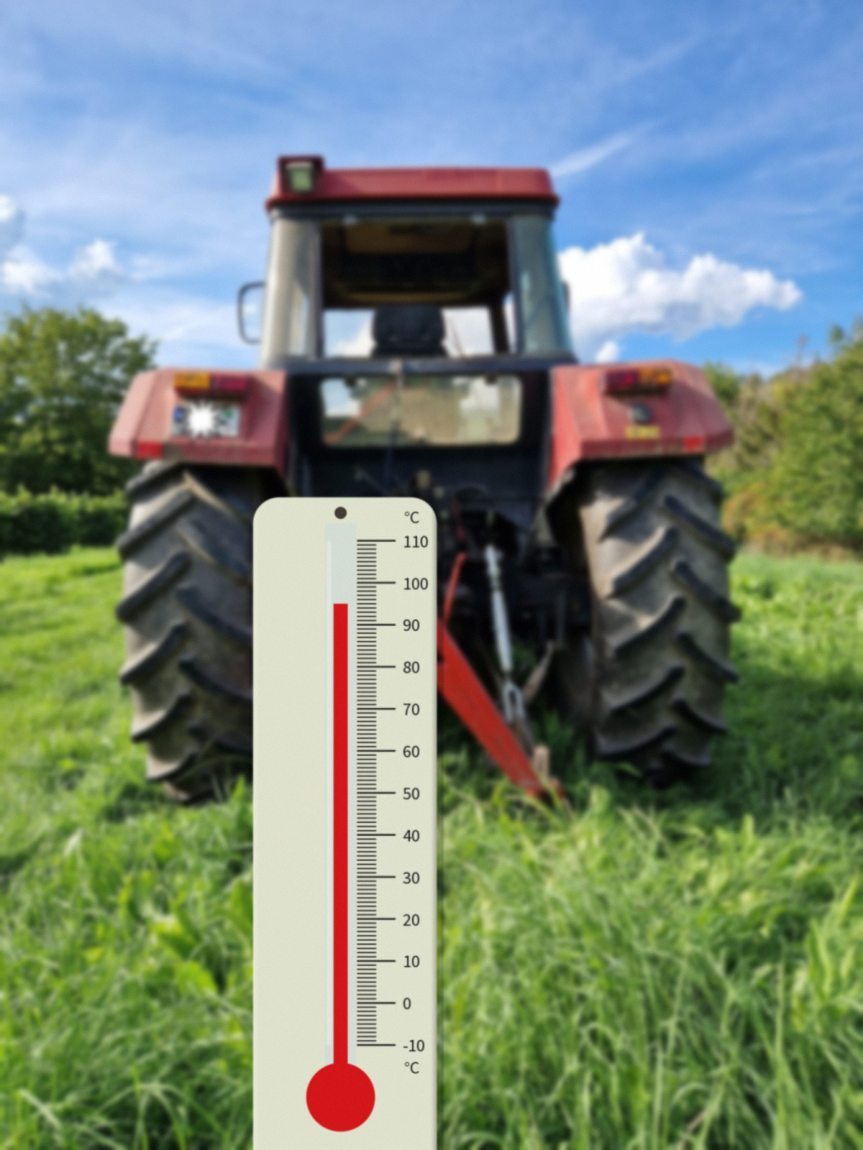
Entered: 95 °C
